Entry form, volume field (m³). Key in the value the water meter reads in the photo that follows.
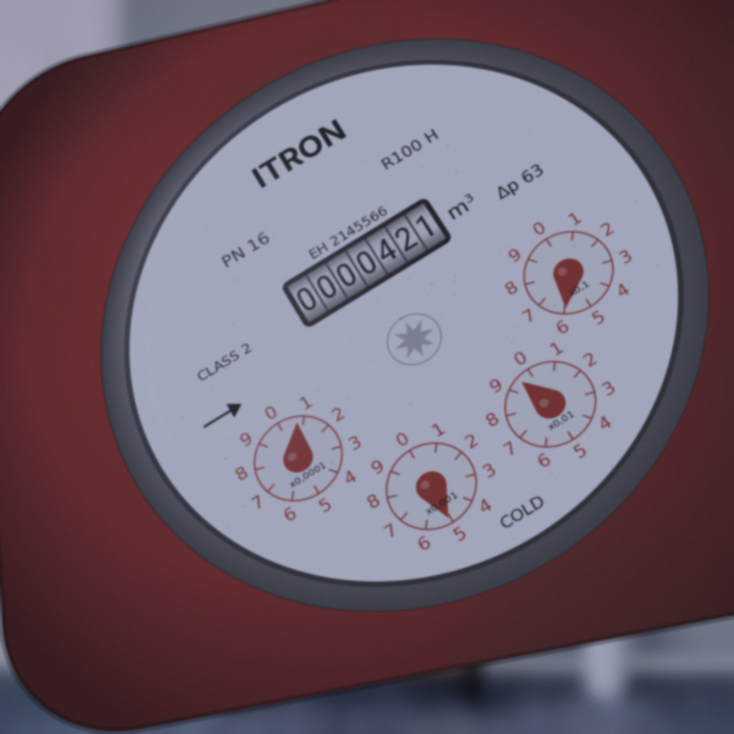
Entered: 421.5950 m³
